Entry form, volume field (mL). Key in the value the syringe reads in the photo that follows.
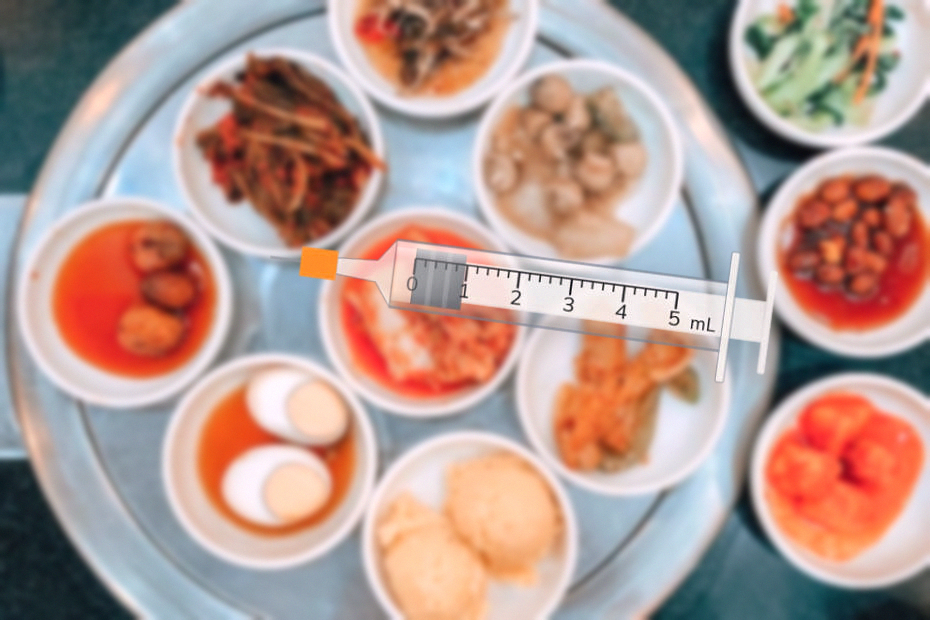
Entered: 0 mL
